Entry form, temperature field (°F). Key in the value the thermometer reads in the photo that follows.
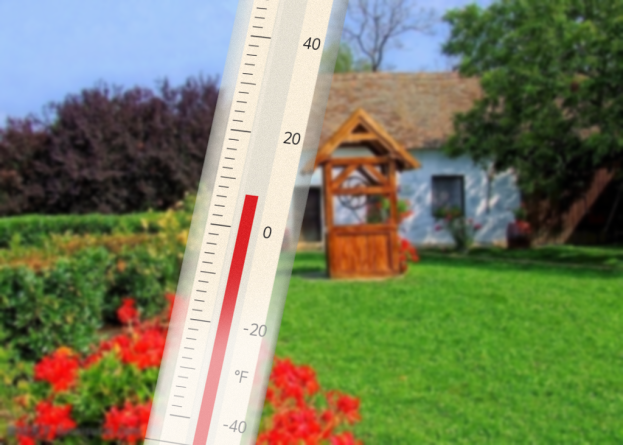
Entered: 7 °F
